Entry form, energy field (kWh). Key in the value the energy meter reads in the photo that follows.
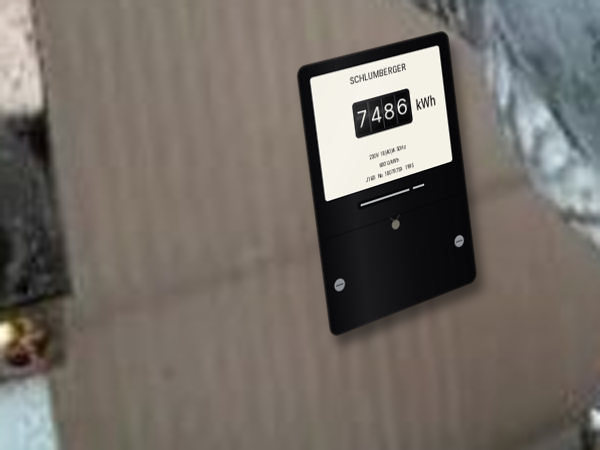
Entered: 7486 kWh
